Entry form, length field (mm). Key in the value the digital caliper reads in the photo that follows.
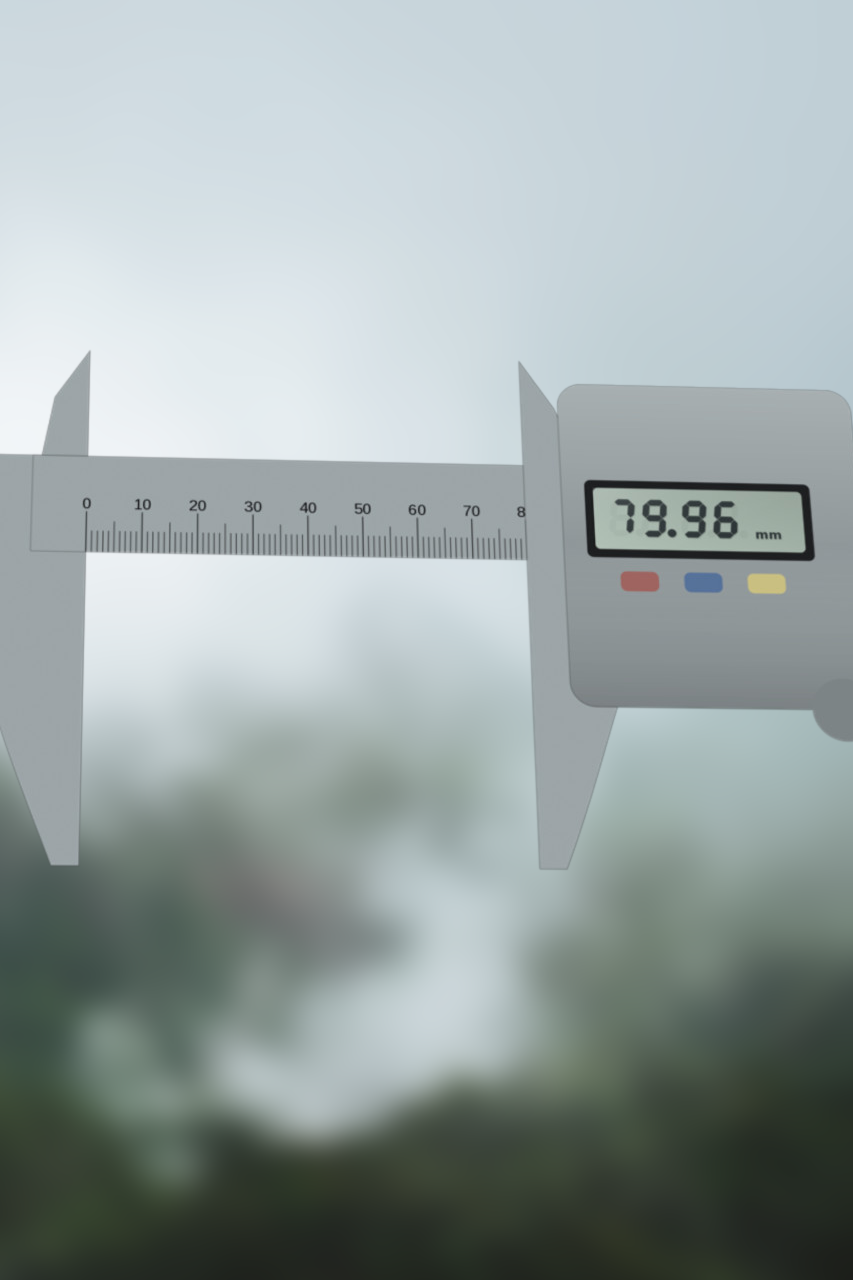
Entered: 79.96 mm
